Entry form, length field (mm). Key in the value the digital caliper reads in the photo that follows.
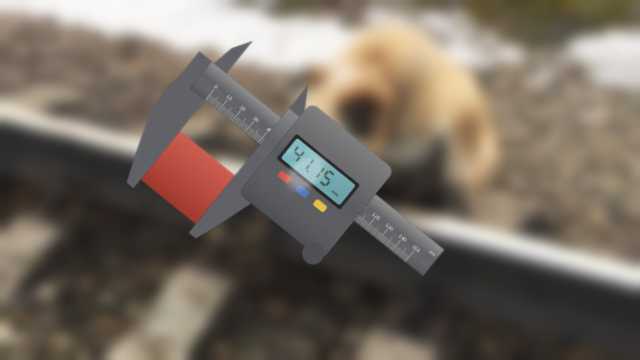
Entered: 41.15 mm
